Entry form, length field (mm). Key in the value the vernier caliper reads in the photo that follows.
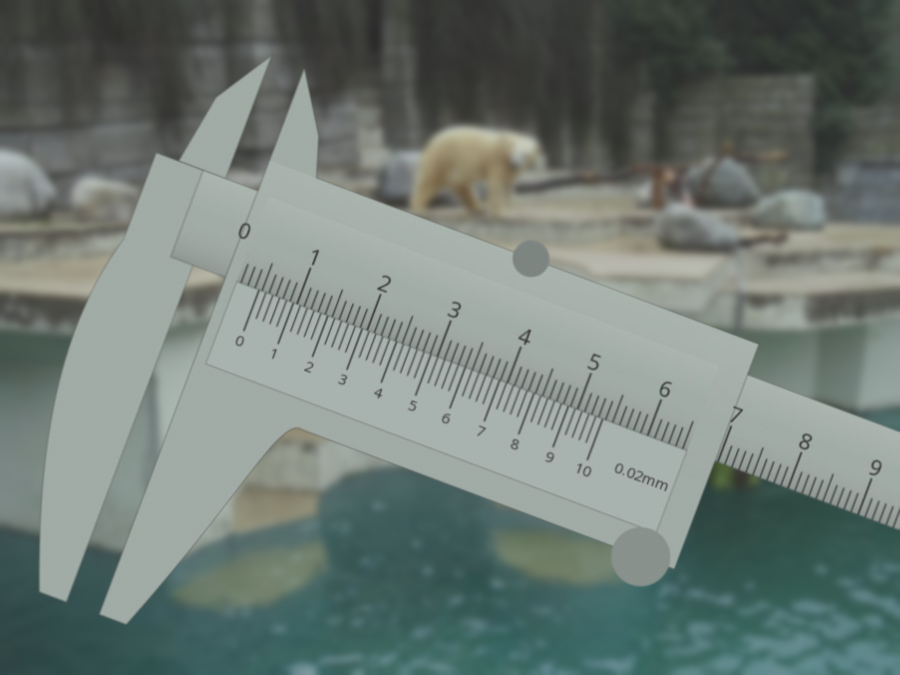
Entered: 4.6 mm
